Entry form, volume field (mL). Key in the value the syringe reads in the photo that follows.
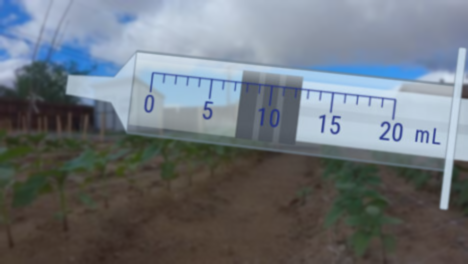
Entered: 7.5 mL
